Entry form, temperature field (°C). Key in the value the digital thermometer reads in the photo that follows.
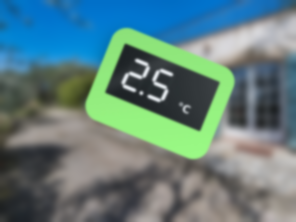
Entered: 2.5 °C
